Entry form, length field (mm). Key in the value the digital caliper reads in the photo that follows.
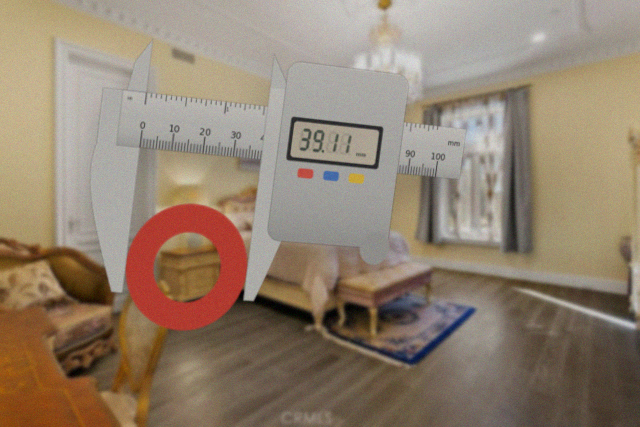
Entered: 39.11 mm
